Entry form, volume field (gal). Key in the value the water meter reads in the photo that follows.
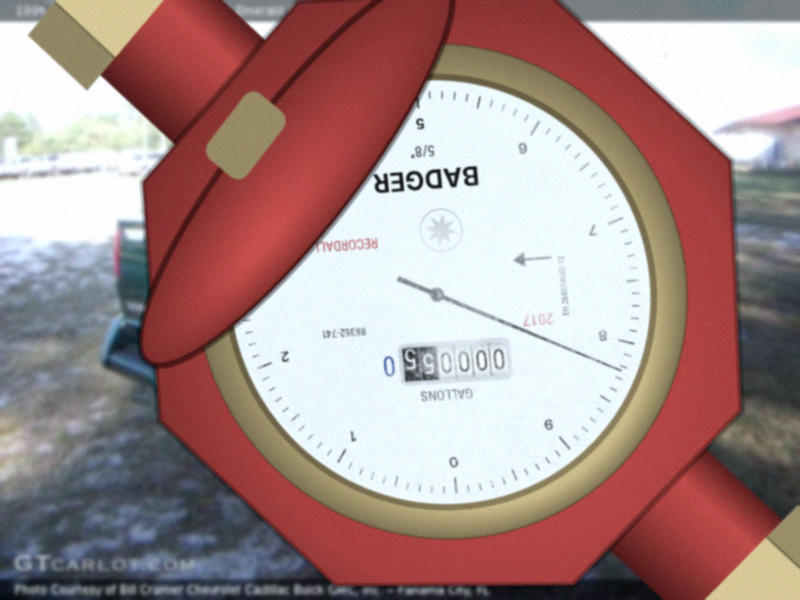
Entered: 548.2 gal
